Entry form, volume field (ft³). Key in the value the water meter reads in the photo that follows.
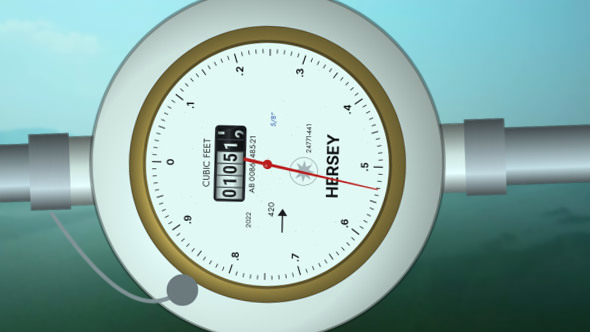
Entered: 10511.53 ft³
